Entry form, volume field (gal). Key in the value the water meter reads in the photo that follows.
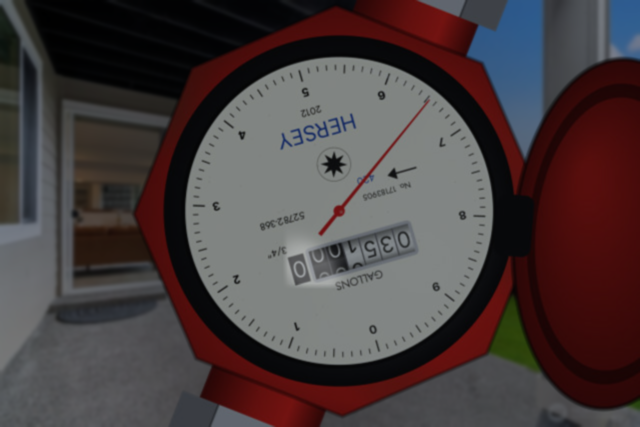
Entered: 350996.5 gal
